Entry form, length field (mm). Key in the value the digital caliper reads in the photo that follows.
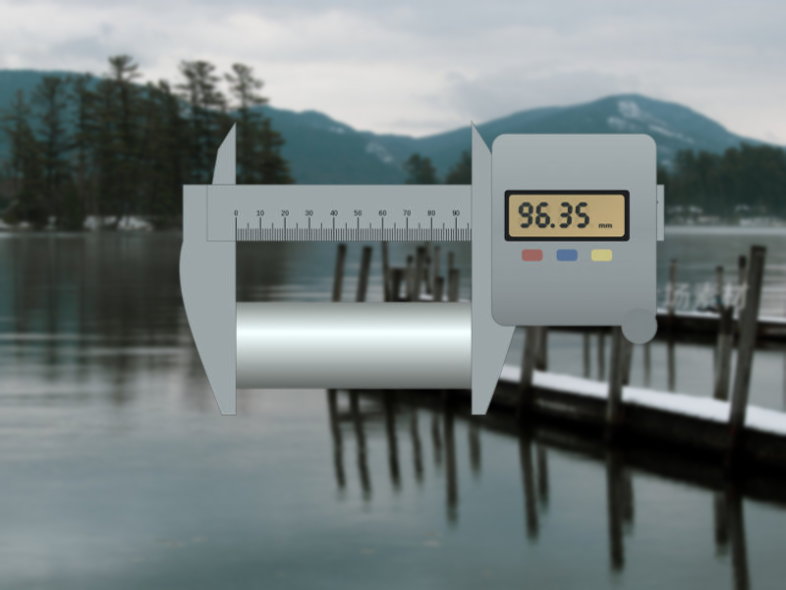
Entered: 96.35 mm
